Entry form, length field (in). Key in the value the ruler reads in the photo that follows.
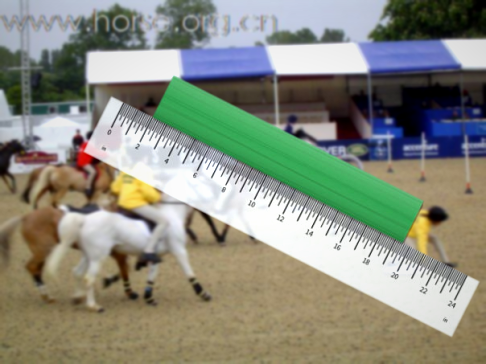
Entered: 17.5 in
